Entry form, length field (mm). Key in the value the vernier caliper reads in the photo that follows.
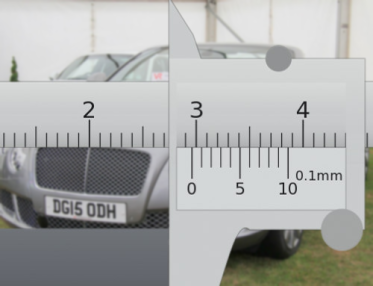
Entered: 29.6 mm
